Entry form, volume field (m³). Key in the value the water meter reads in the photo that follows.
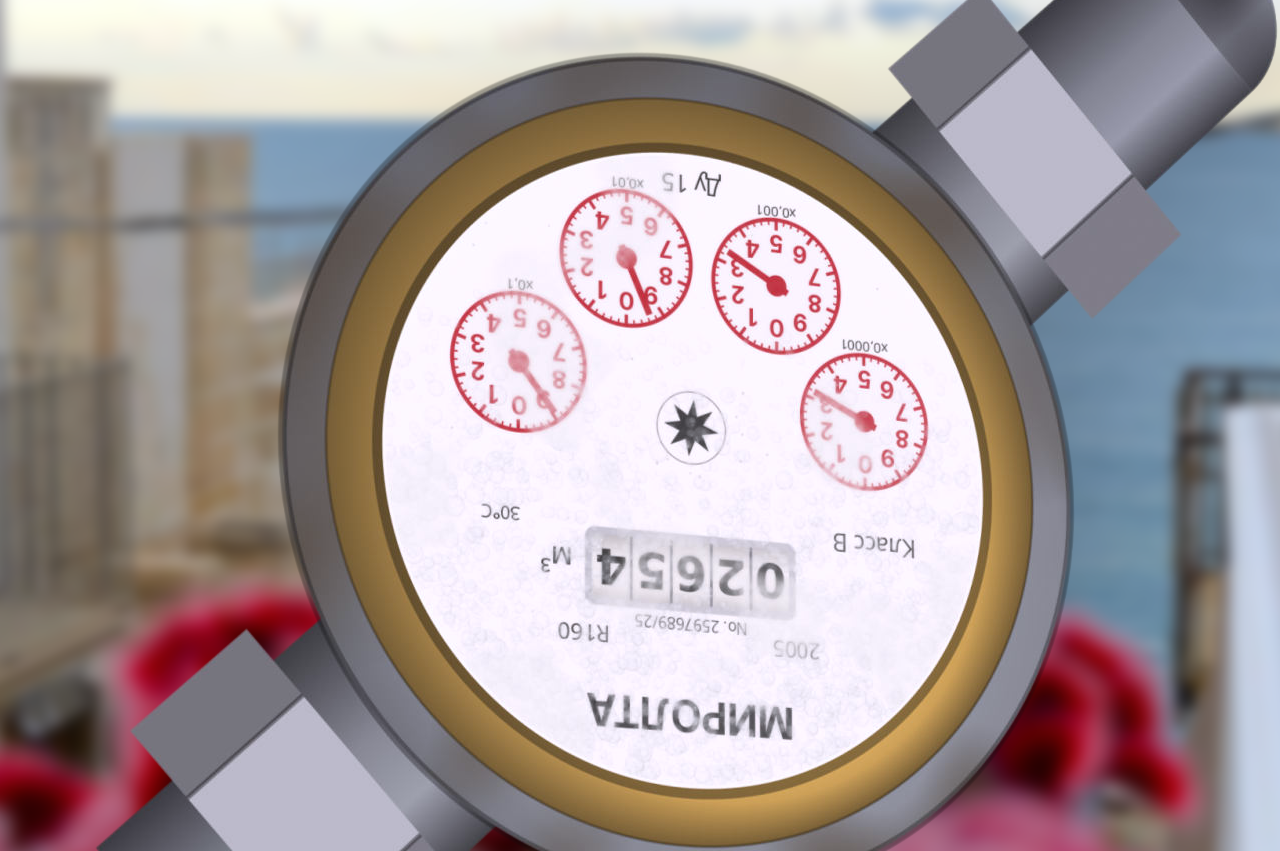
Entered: 2654.8933 m³
